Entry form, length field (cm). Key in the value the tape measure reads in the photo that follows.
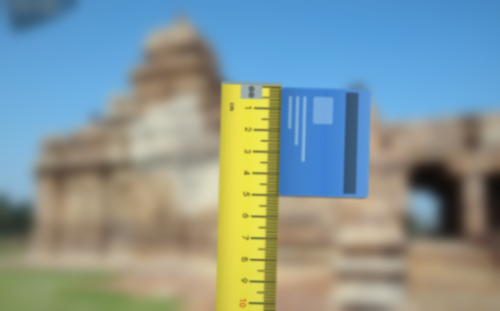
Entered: 5 cm
